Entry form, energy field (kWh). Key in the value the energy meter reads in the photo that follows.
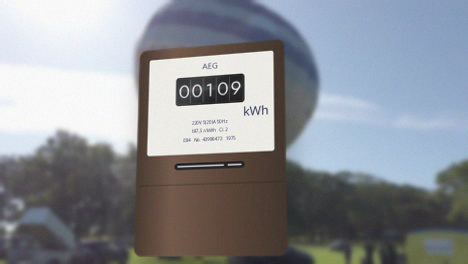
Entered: 109 kWh
